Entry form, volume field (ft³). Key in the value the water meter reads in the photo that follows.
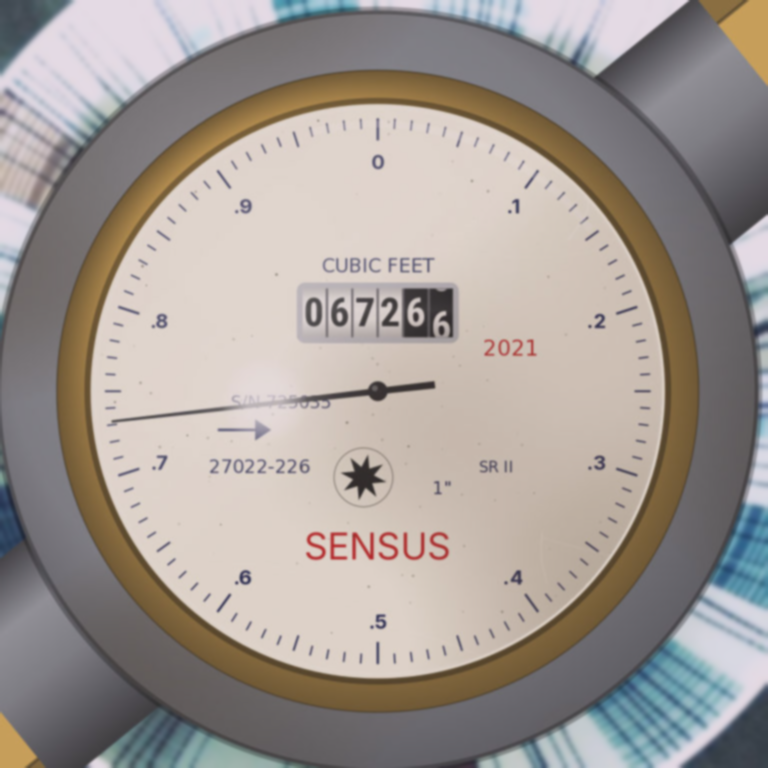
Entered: 67265.73 ft³
